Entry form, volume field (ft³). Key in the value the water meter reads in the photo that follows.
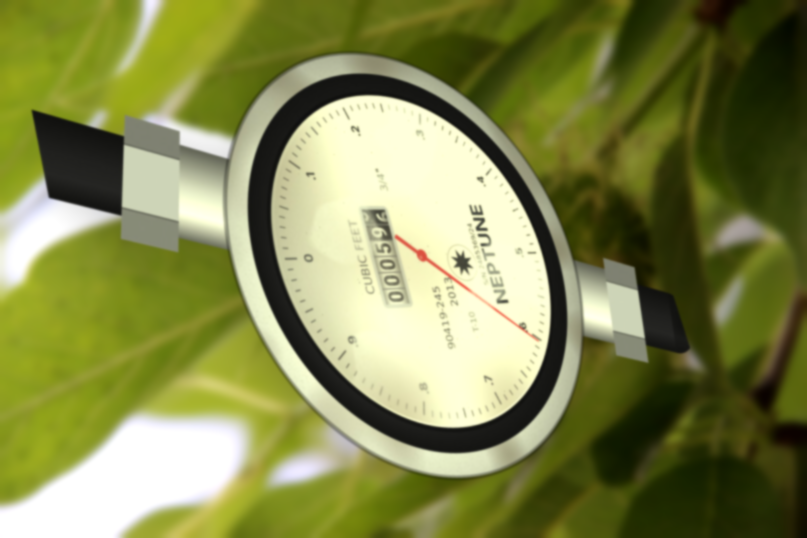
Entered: 595.60 ft³
